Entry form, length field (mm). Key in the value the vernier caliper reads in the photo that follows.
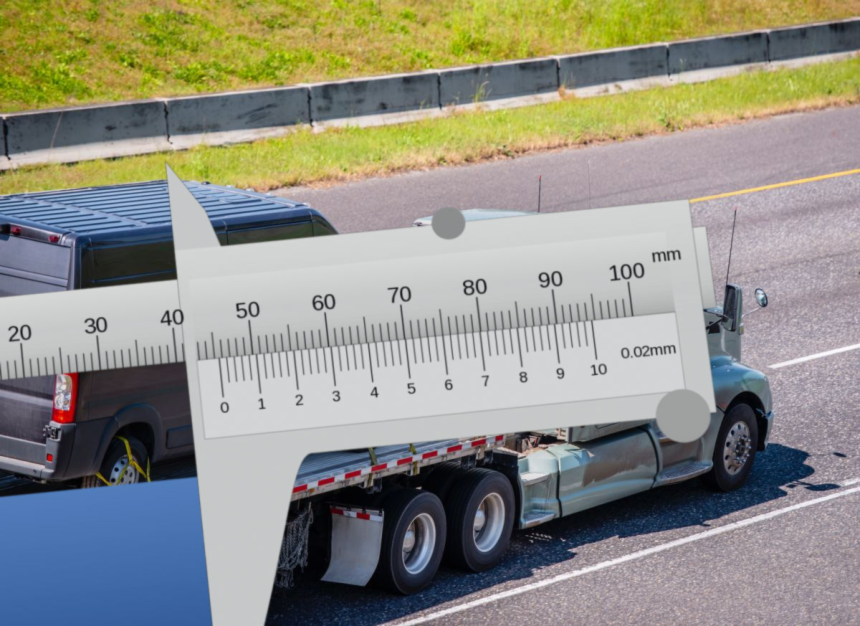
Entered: 45.6 mm
